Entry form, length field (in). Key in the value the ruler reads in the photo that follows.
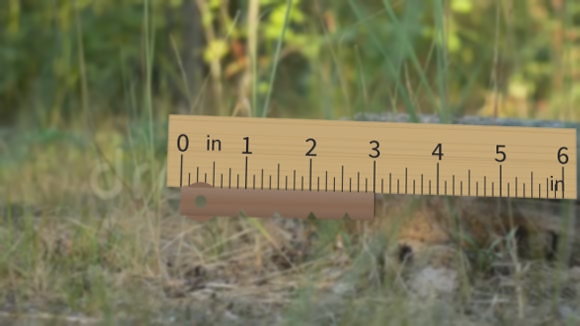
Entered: 3 in
